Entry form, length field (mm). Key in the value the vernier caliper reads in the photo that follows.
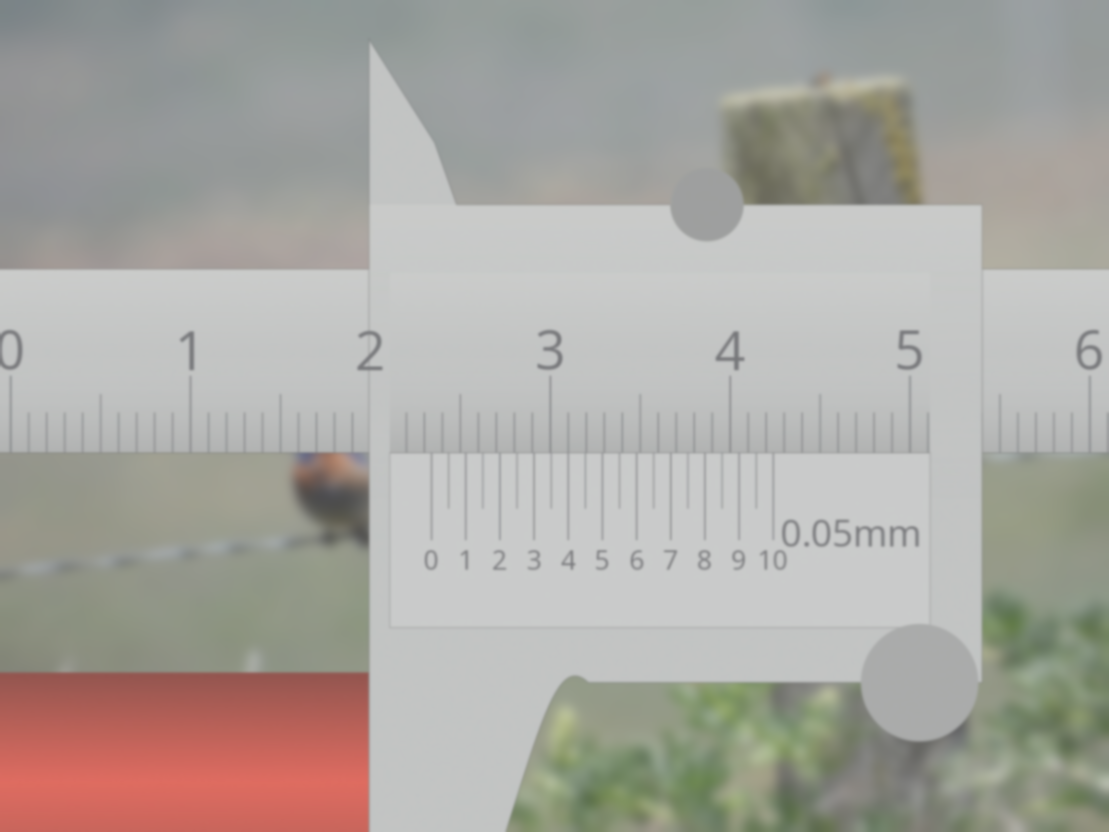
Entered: 23.4 mm
